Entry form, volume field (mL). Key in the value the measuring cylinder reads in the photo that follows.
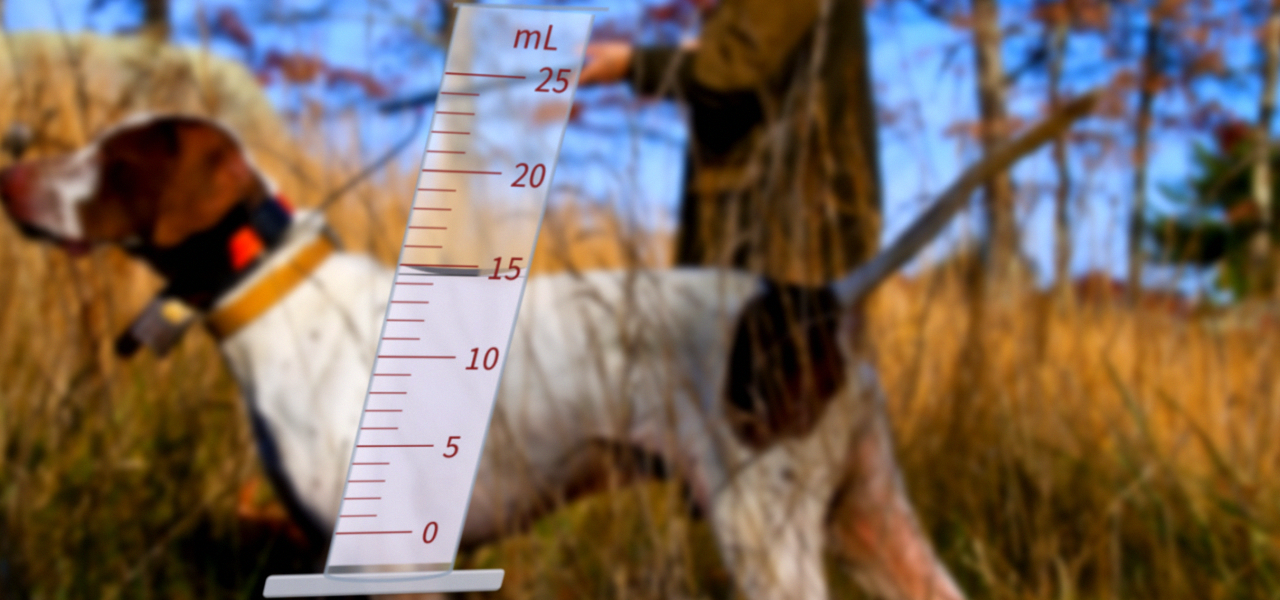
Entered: 14.5 mL
